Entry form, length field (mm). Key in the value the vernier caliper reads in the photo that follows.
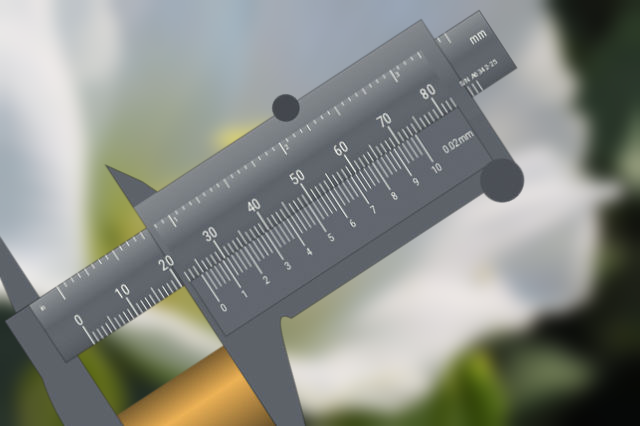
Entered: 24.5 mm
